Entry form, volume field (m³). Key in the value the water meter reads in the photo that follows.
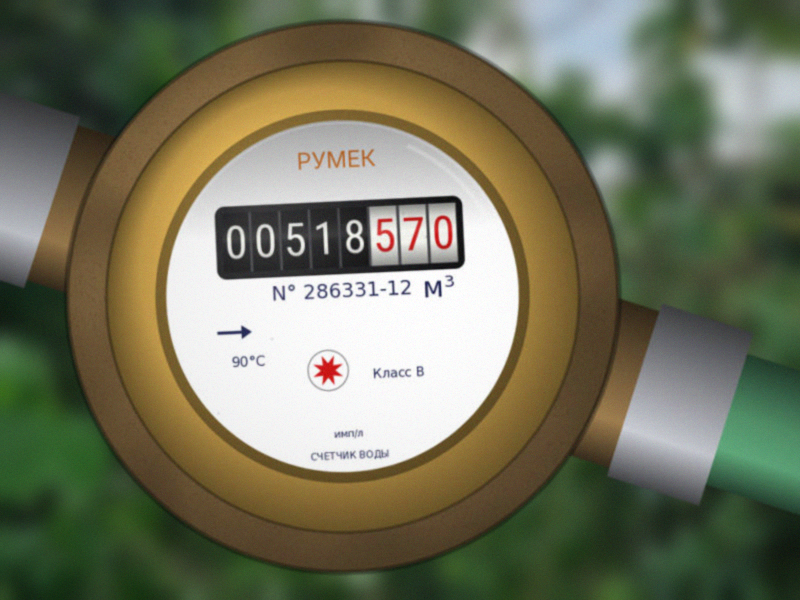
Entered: 518.570 m³
